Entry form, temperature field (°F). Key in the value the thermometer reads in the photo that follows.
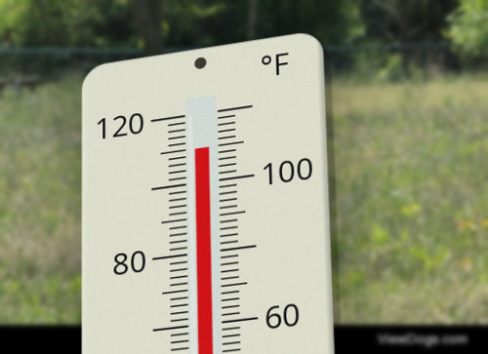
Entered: 110 °F
